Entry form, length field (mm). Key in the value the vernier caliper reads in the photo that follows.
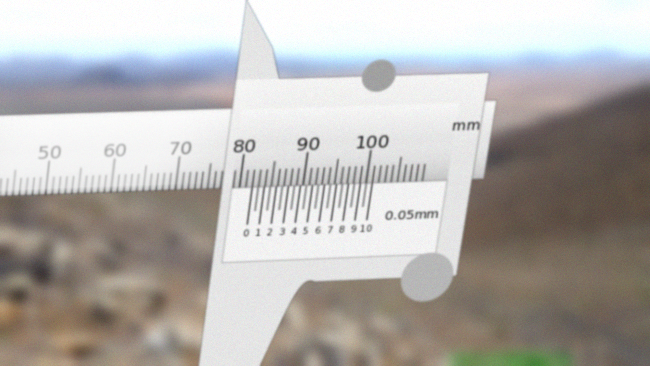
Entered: 82.0 mm
